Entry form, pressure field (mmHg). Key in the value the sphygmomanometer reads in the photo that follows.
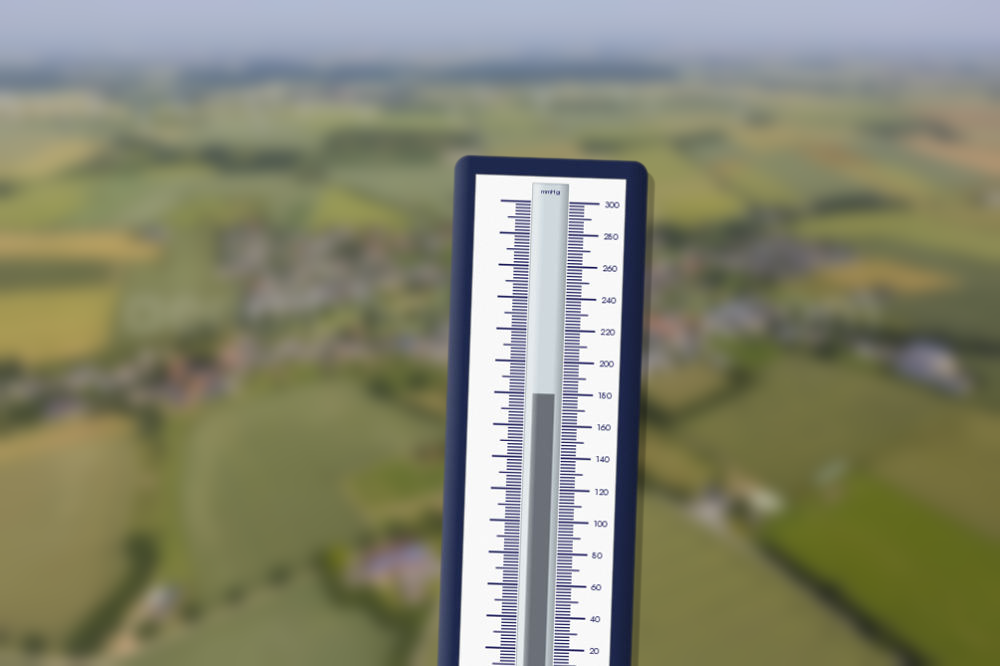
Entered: 180 mmHg
